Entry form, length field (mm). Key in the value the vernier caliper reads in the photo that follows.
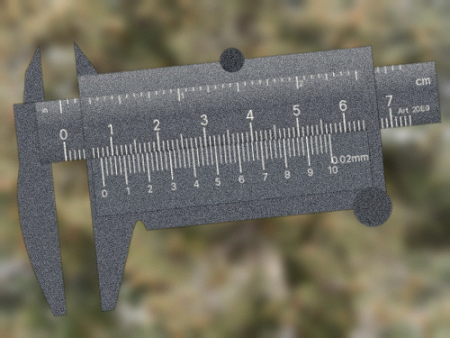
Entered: 7.5 mm
